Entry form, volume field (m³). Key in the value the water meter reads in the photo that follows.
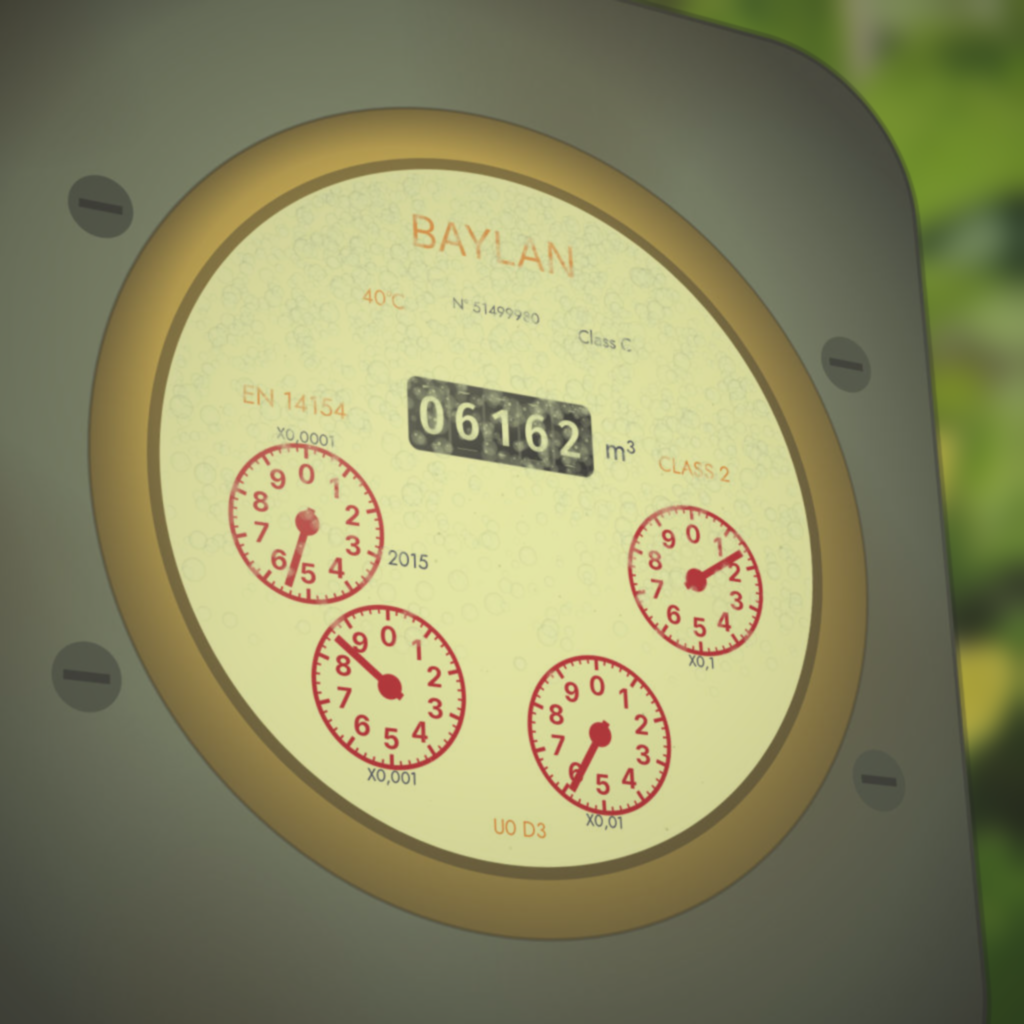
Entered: 6162.1585 m³
